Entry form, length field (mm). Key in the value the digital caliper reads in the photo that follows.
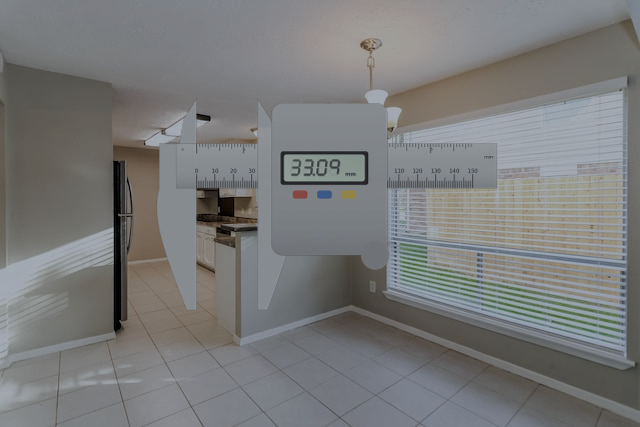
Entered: 33.09 mm
